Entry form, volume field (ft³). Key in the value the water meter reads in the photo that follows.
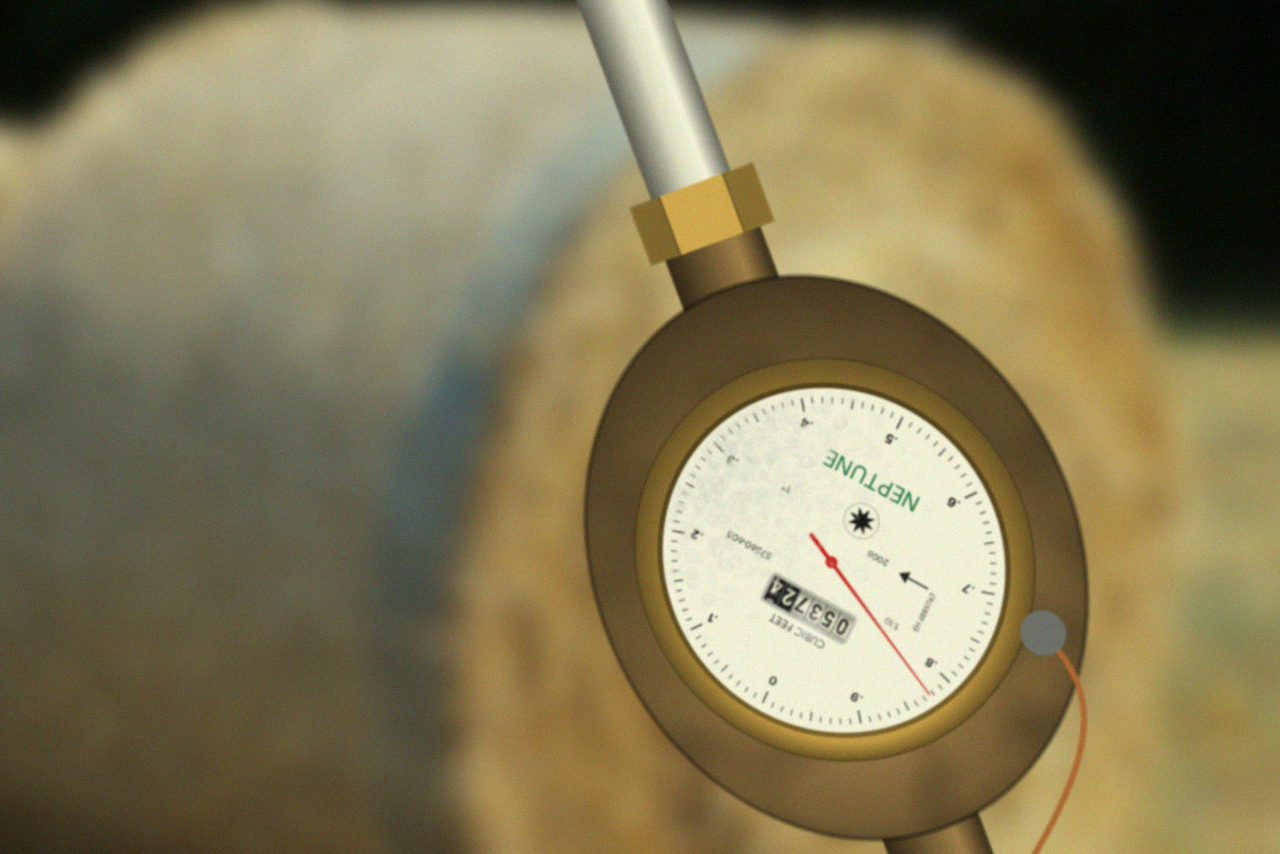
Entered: 53723.82 ft³
